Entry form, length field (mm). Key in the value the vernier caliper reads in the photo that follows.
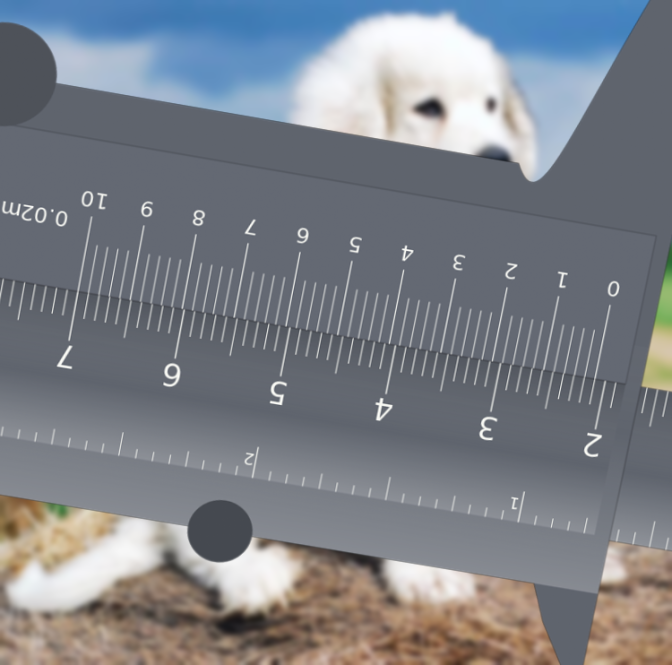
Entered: 21.0 mm
